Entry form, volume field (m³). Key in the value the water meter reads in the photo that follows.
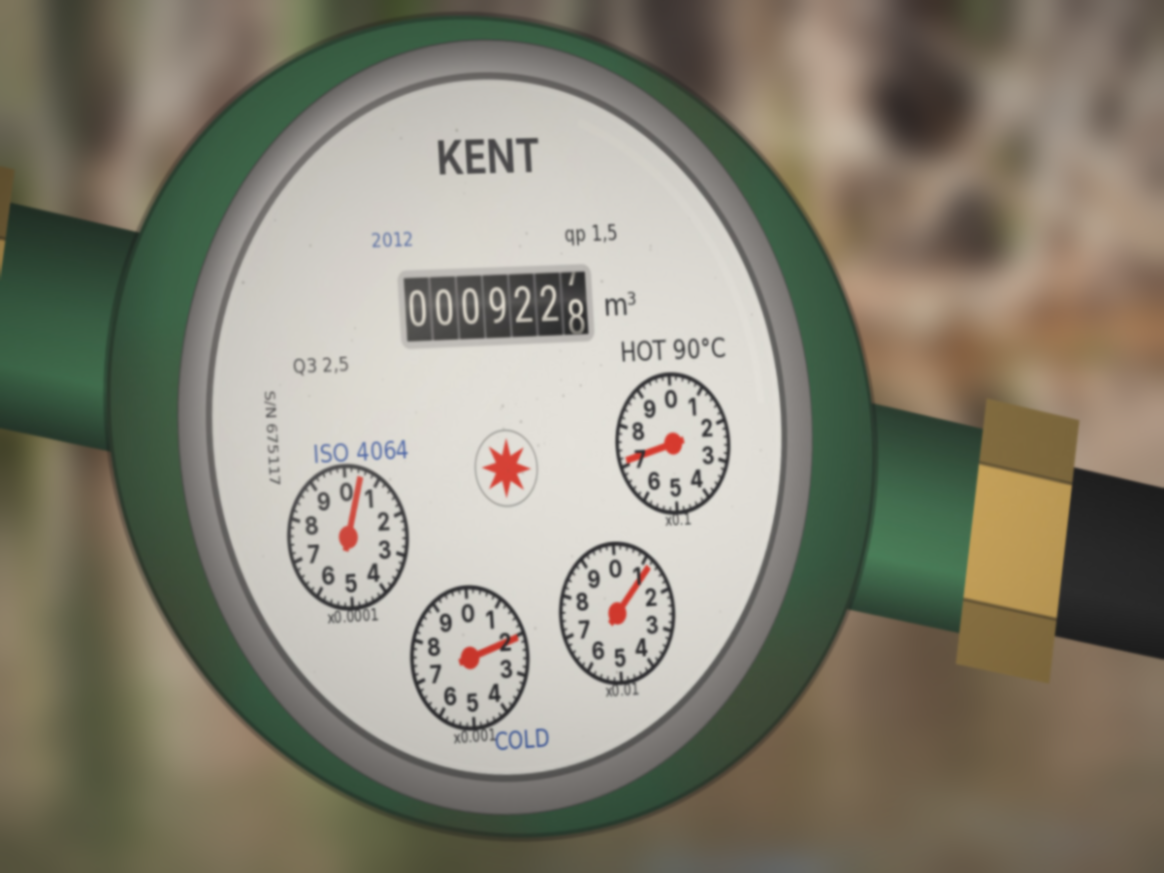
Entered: 9227.7120 m³
